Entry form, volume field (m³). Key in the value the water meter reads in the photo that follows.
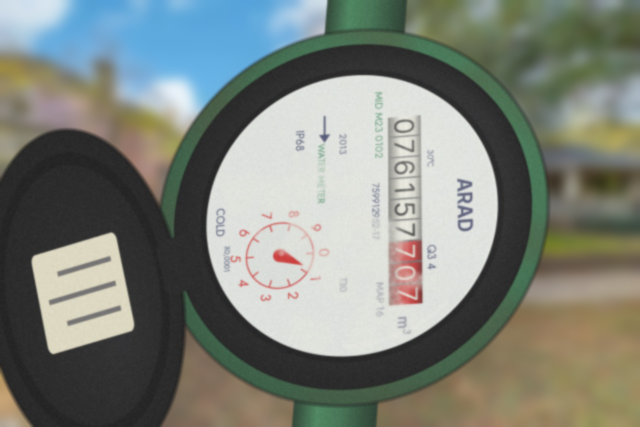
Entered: 76157.7070 m³
